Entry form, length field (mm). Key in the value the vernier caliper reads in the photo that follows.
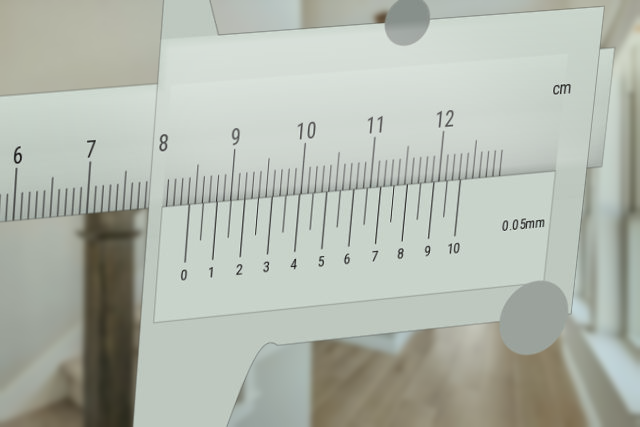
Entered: 84.2 mm
